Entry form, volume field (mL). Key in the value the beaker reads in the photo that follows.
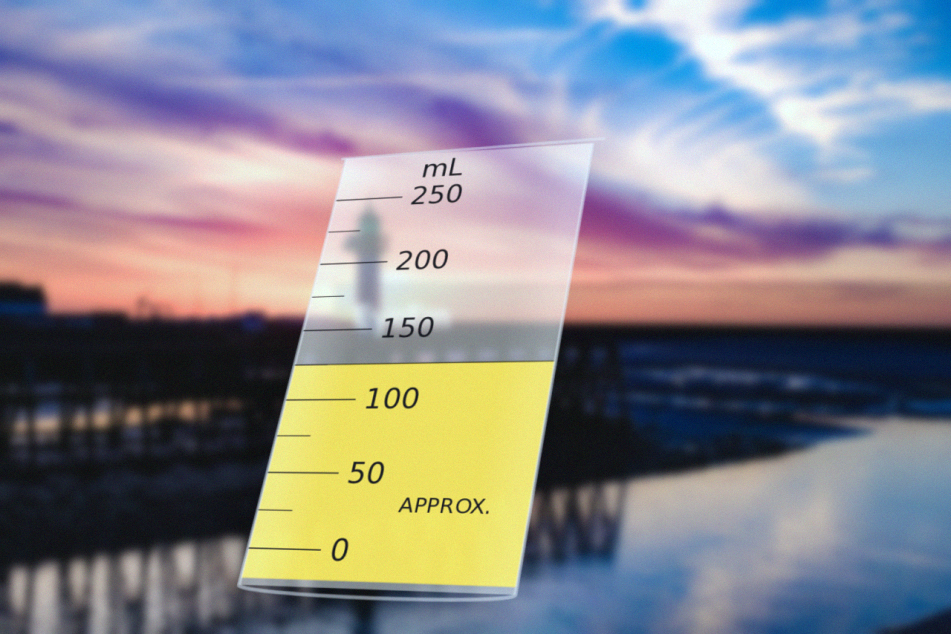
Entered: 125 mL
